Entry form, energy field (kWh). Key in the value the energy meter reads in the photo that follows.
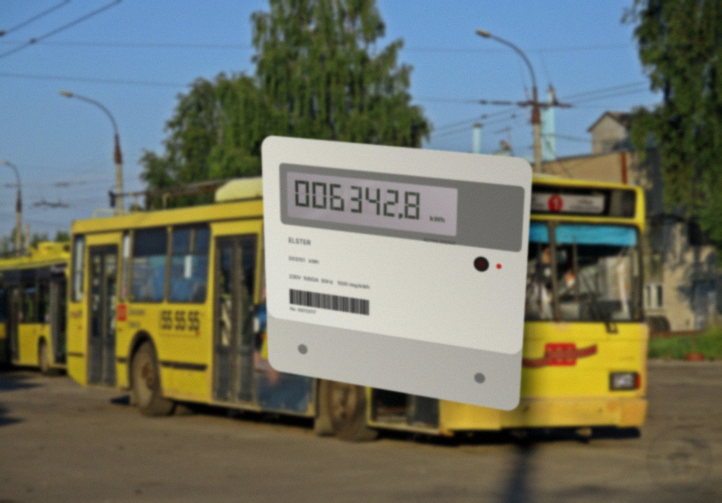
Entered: 6342.8 kWh
